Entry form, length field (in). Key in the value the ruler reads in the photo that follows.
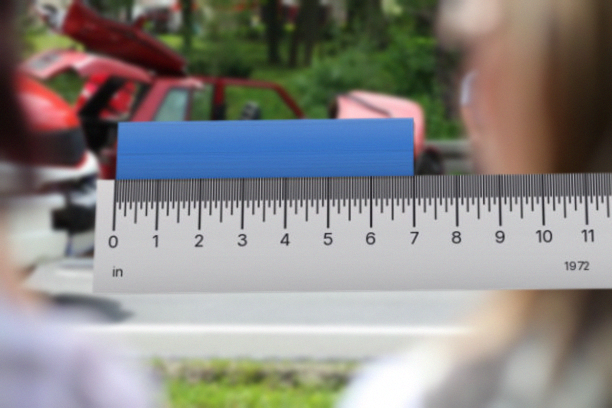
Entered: 7 in
